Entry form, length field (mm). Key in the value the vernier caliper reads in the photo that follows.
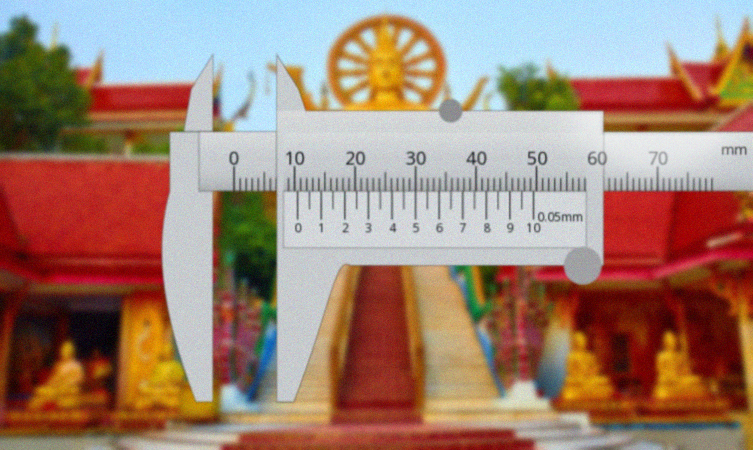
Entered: 10.5 mm
